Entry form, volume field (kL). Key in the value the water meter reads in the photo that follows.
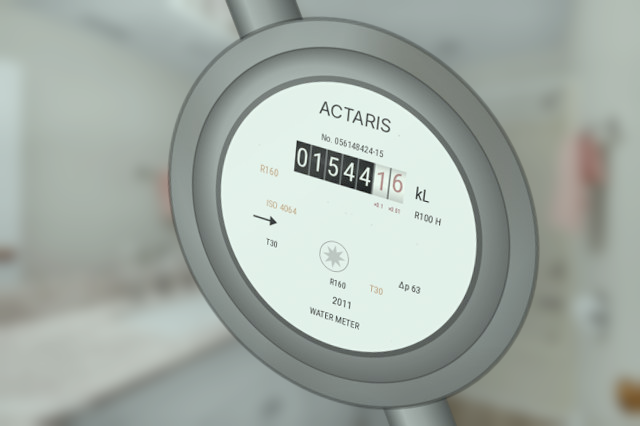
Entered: 1544.16 kL
